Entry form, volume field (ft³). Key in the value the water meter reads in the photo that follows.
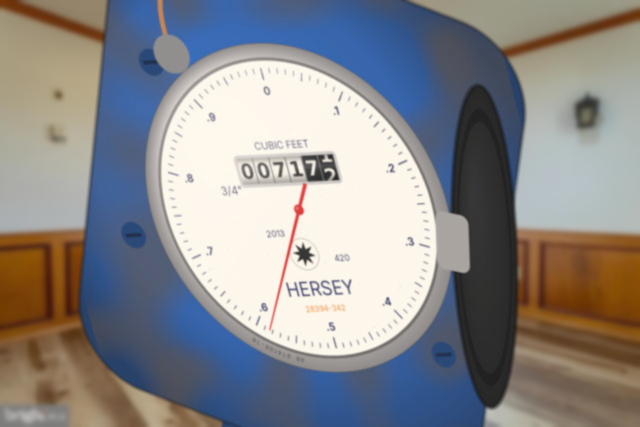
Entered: 7171.58 ft³
